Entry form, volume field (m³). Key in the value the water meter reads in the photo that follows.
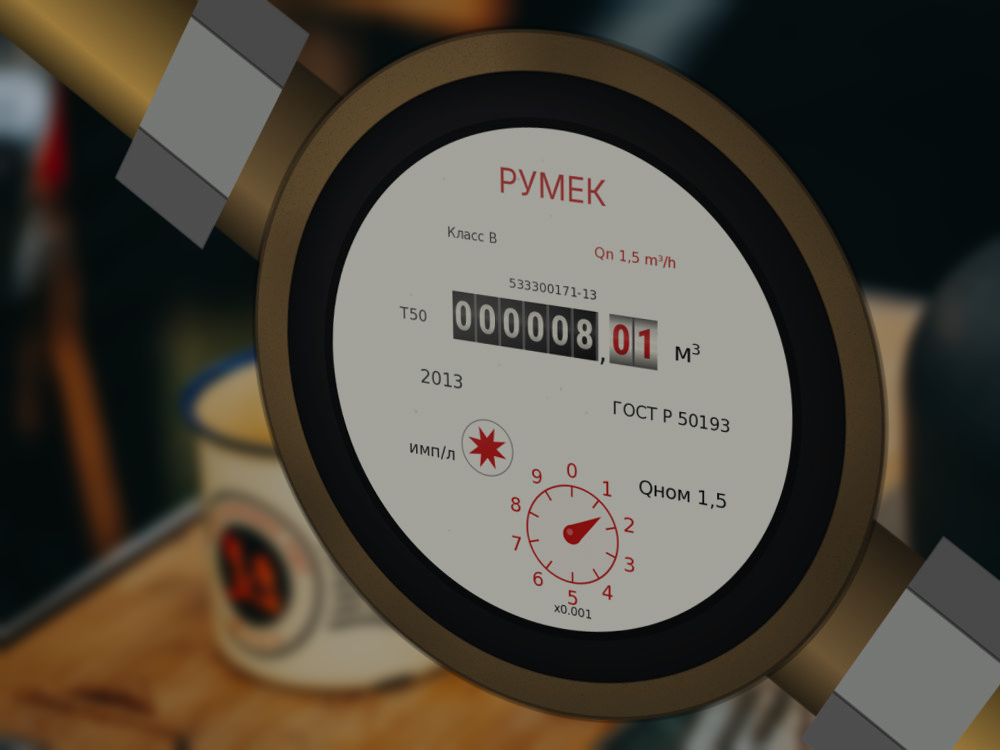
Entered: 8.011 m³
